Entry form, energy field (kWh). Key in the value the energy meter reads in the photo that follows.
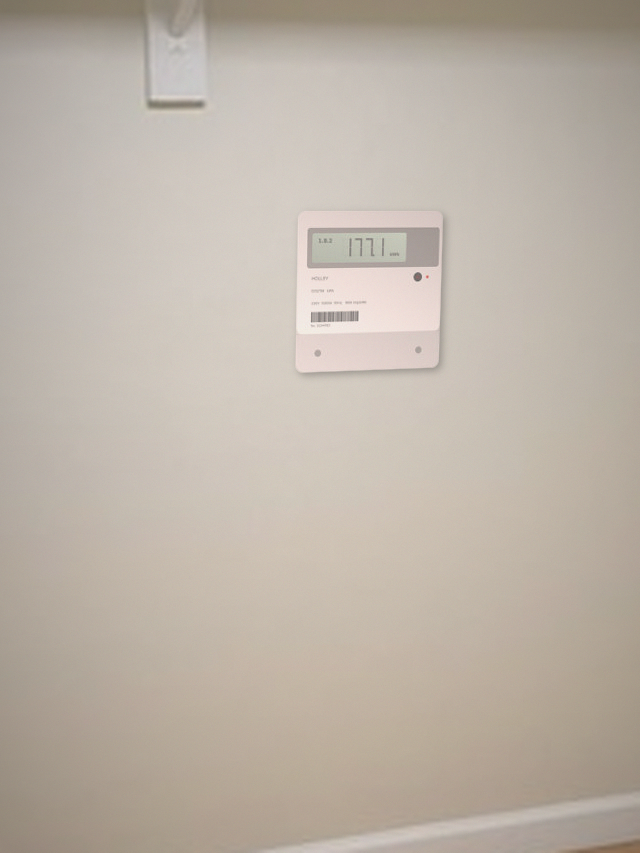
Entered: 177.1 kWh
